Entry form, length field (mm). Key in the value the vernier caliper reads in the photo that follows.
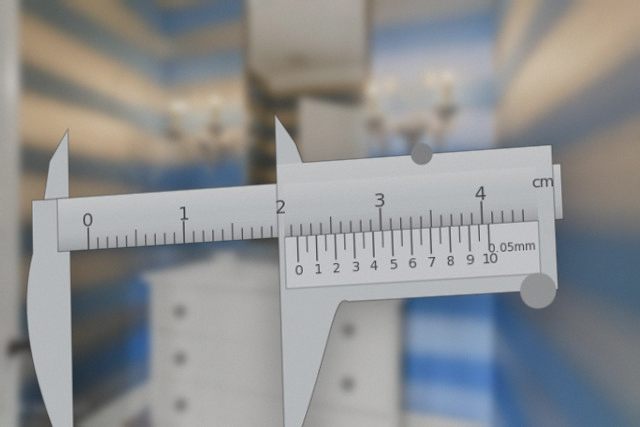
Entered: 21.6 mm
